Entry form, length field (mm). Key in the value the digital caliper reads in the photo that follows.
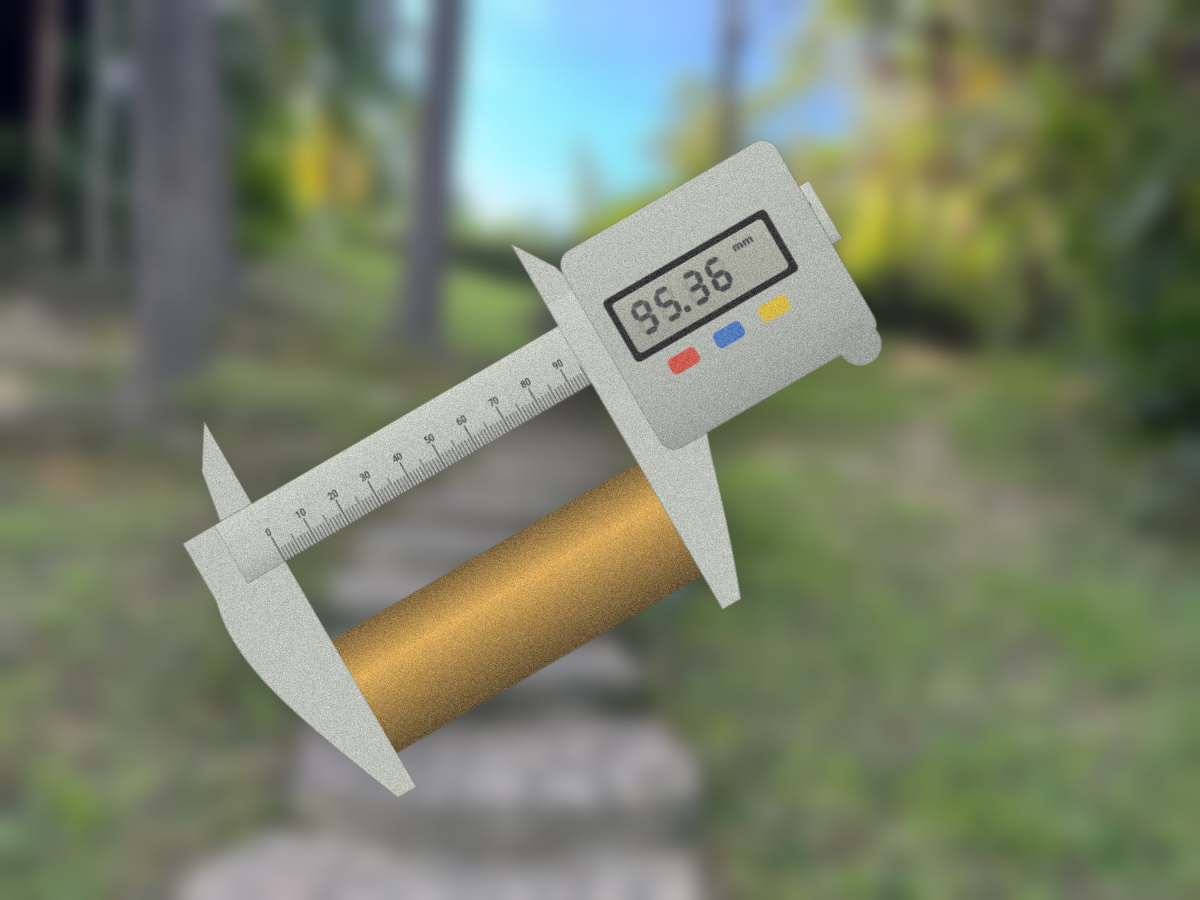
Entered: 95.36 mm
